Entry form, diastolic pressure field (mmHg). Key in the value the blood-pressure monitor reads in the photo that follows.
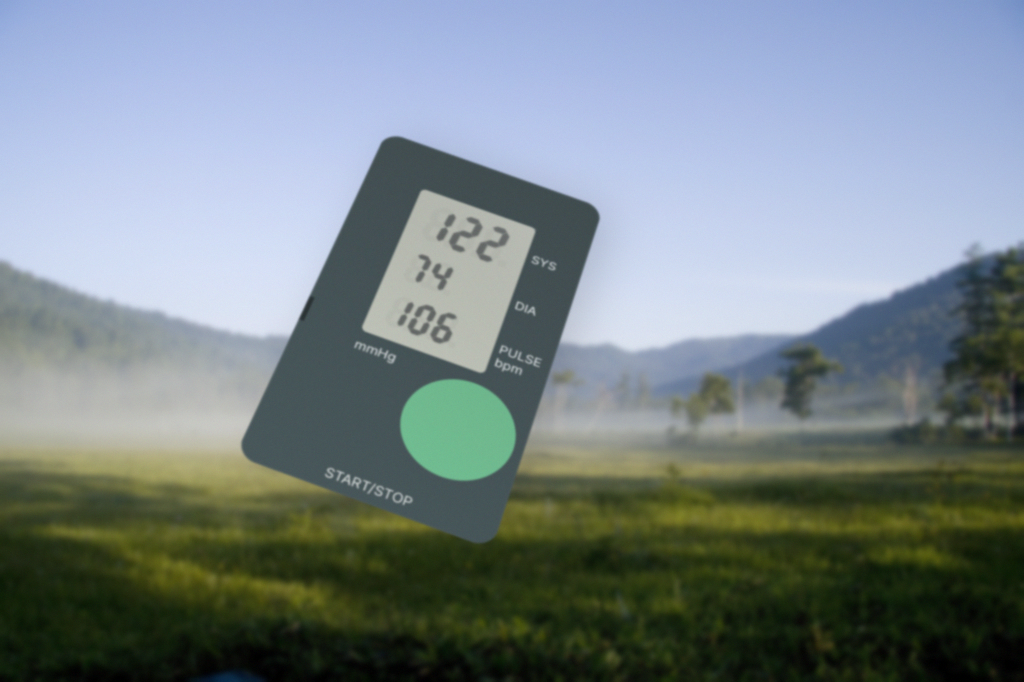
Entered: 74 mmHg
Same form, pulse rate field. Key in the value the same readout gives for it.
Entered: 106 bpm
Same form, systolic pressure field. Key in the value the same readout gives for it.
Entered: 122 mmHg
